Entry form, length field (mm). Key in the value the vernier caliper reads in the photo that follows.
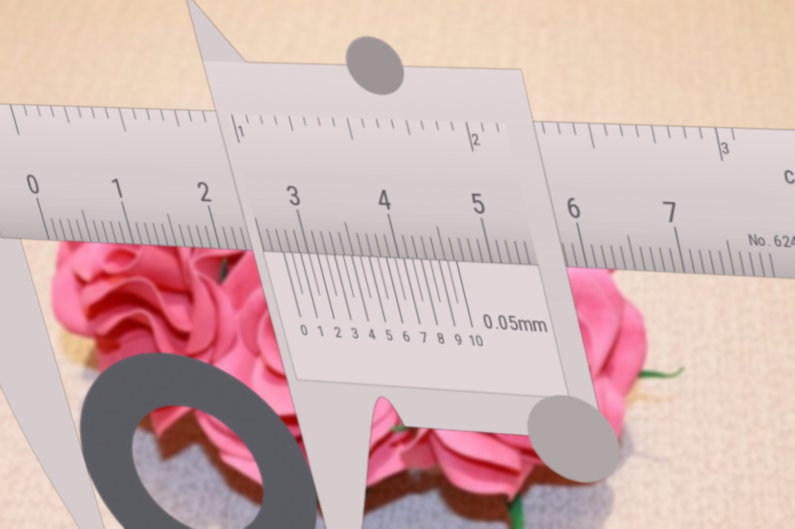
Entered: 27.2 mm
